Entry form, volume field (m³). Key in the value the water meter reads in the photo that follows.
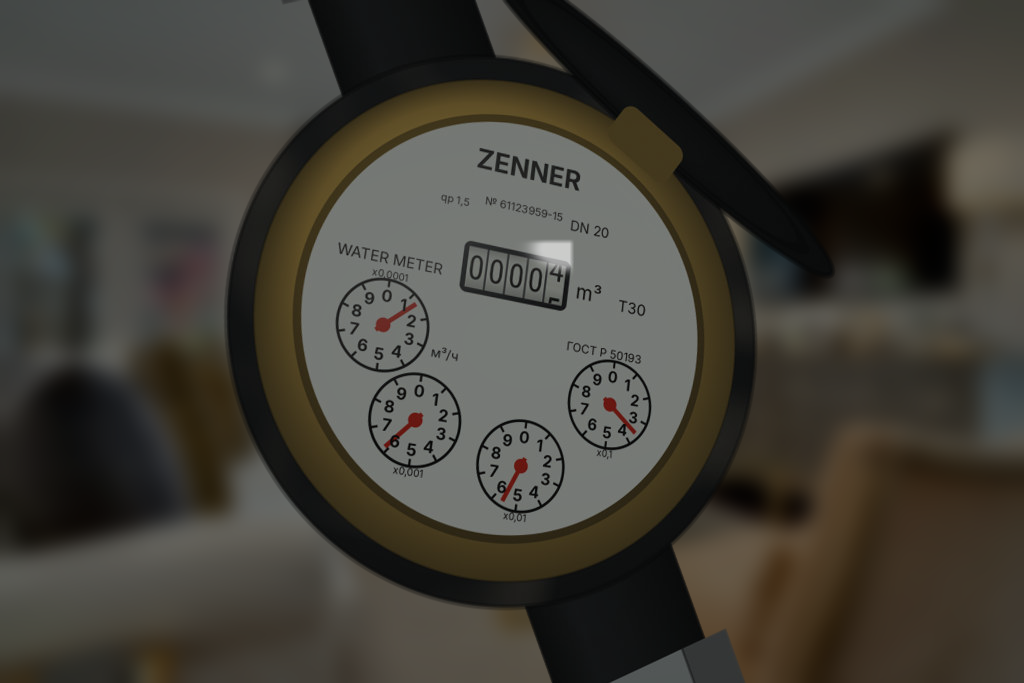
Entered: 4.3561 m³
